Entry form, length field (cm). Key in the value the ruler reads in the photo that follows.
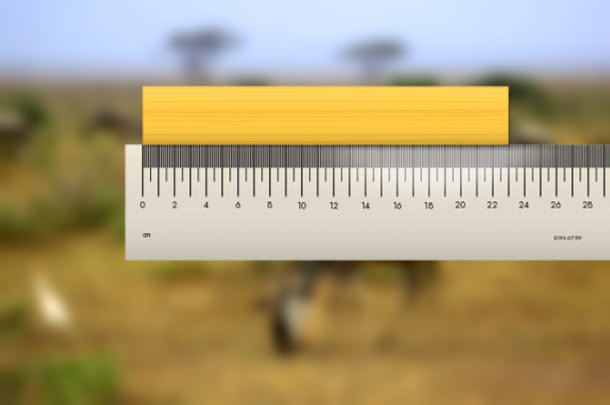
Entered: 23 cm
